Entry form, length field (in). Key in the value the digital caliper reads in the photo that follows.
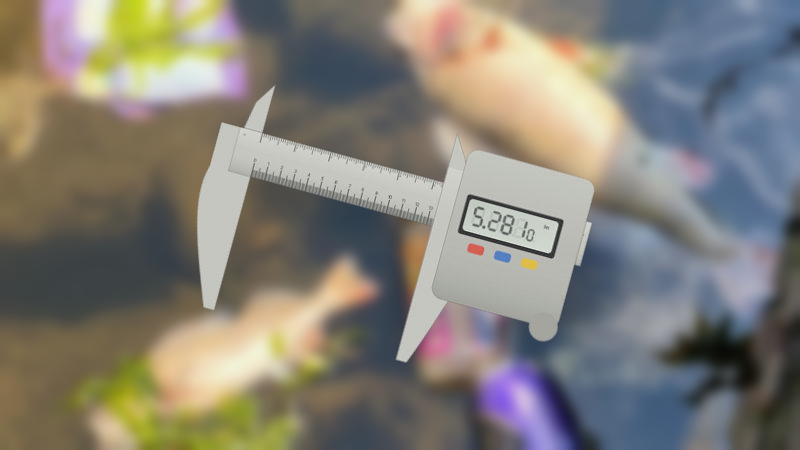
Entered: 5.2810 in
